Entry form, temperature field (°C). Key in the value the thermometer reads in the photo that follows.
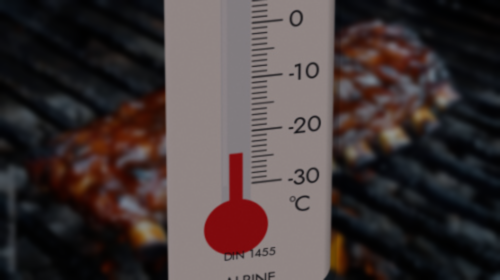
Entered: -24 °C
